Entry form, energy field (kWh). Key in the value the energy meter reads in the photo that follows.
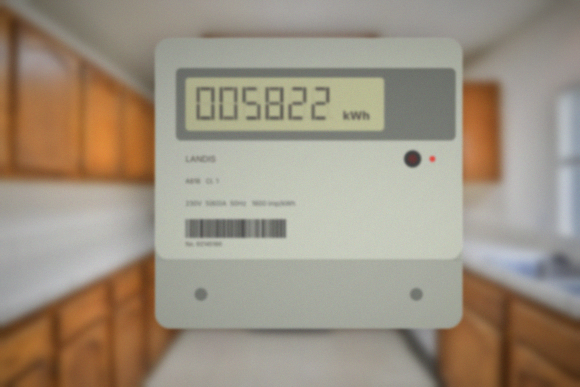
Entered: 5822 kWh
